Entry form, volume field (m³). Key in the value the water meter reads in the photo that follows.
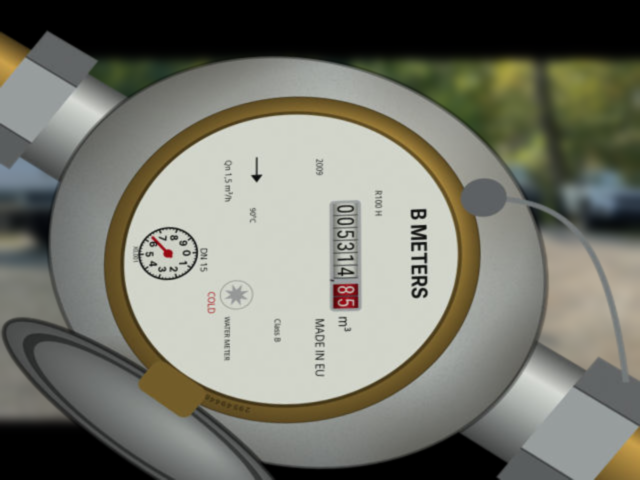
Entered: 5314.856 m³
